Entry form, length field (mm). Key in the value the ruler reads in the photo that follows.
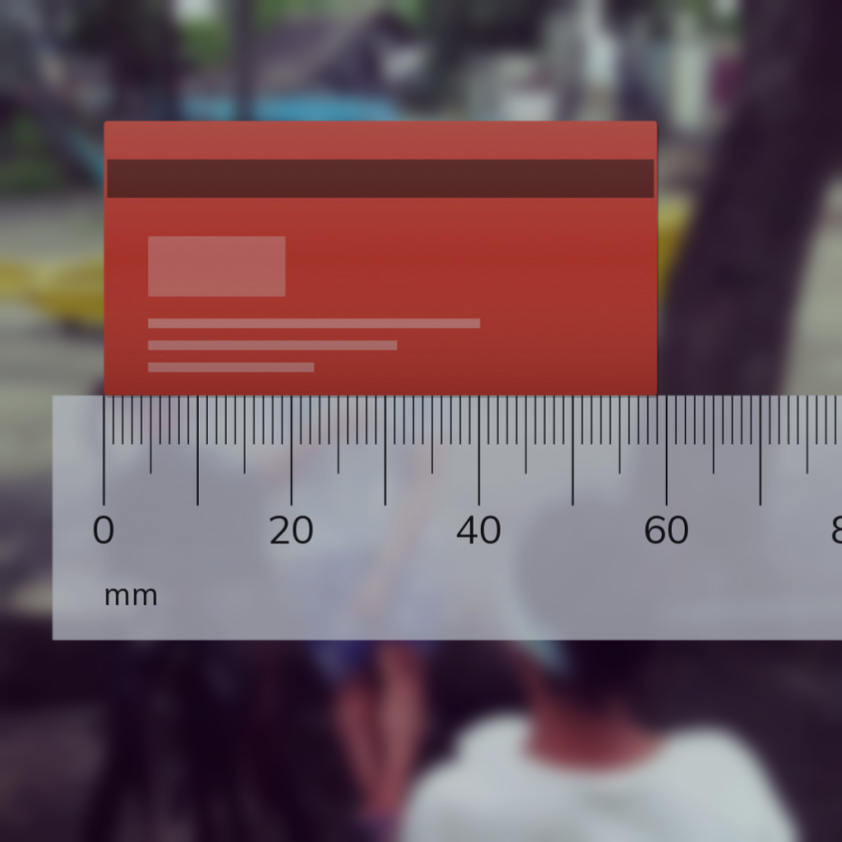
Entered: 59 mm
